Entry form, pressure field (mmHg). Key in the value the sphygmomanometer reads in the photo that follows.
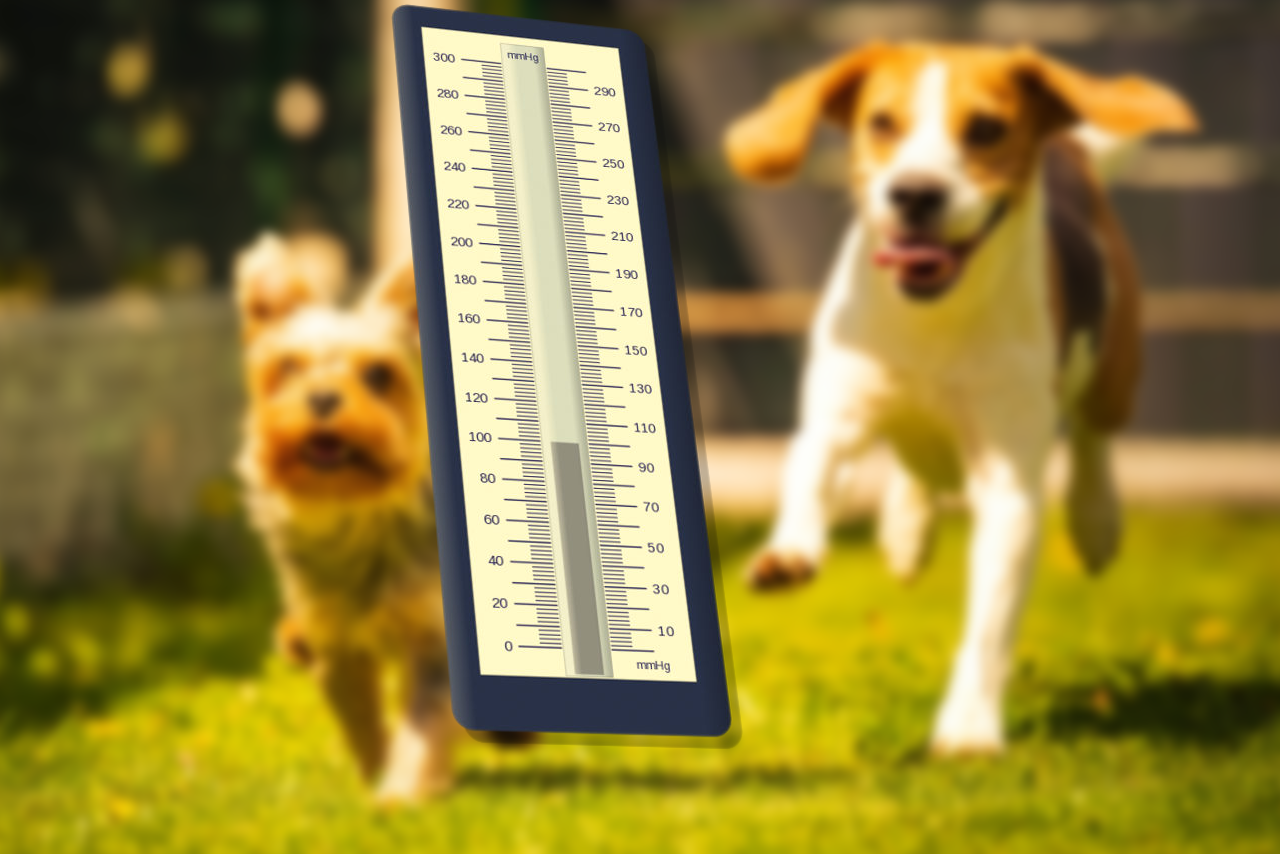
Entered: 100 mmHg
